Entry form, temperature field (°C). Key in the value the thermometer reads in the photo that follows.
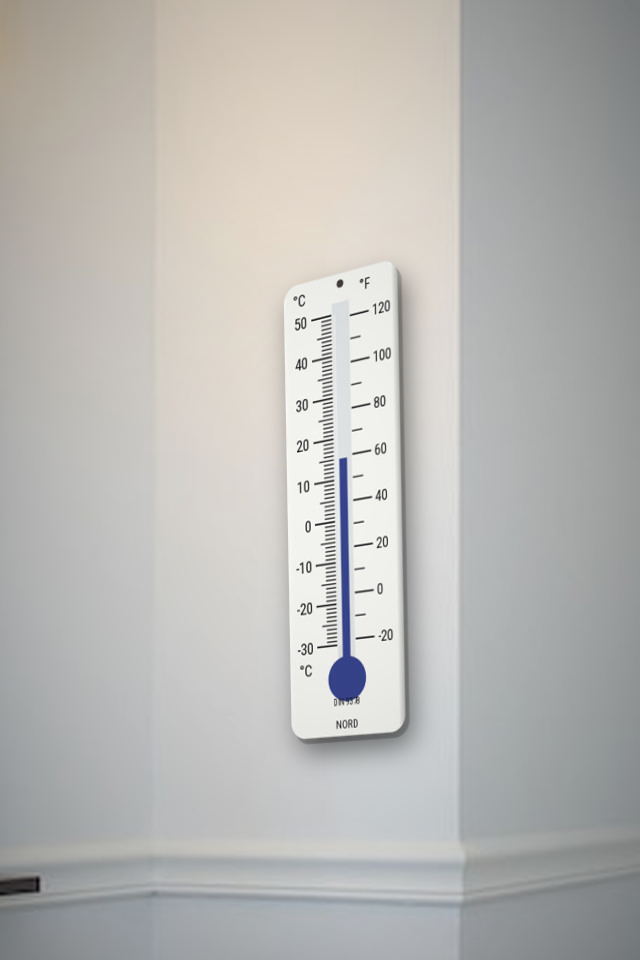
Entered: 15 °C
